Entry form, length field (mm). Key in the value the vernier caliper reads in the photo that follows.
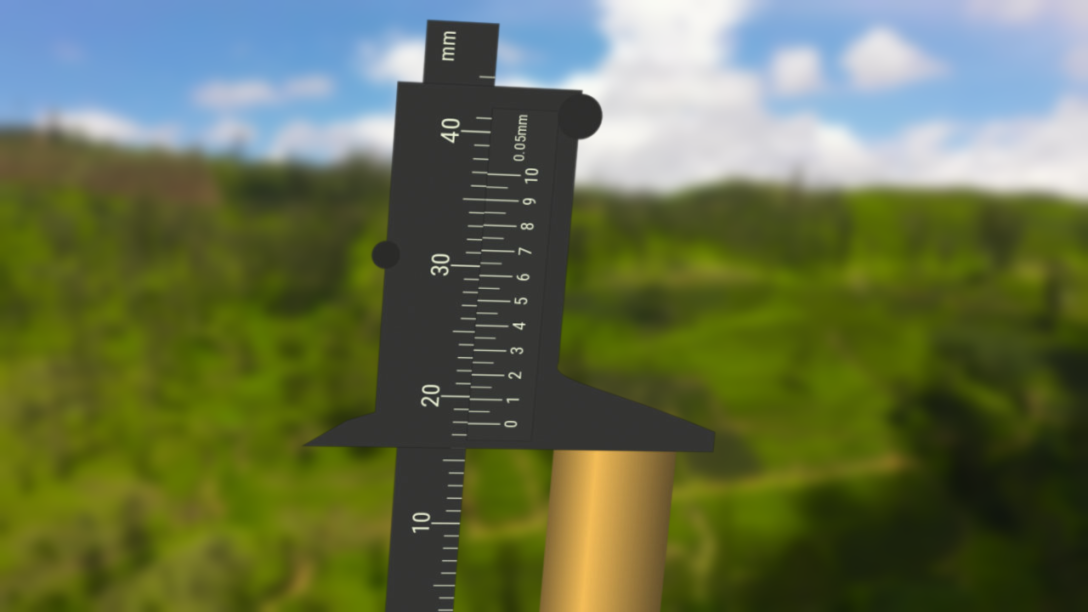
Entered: 17.9 mm
